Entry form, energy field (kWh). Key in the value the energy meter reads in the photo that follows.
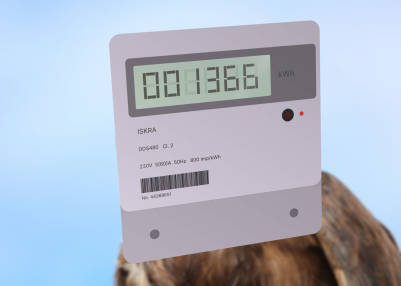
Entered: 1366 kWh
